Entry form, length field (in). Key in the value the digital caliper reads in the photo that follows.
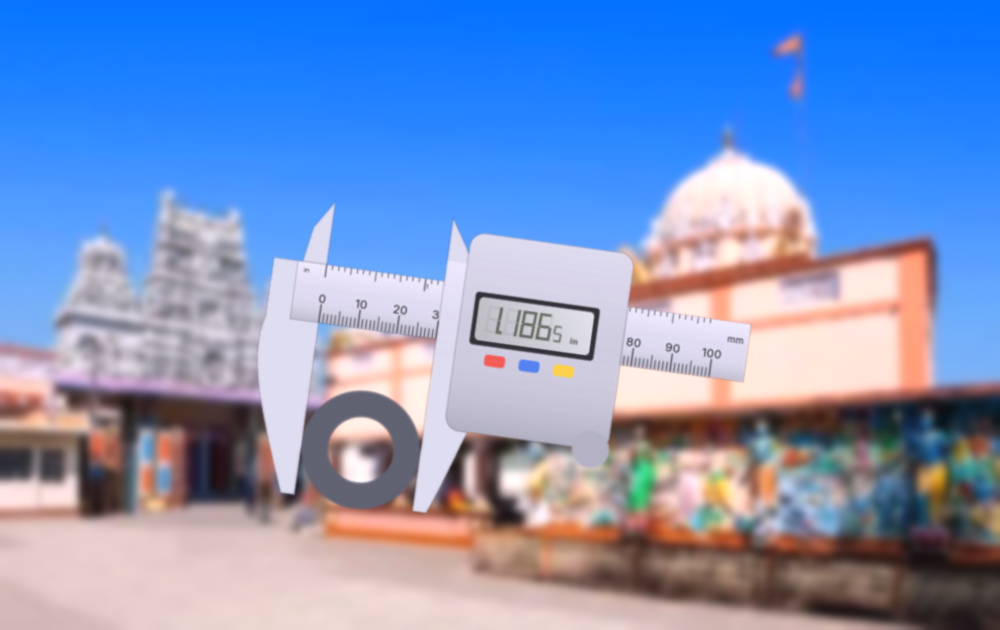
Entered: 1.1865 in
